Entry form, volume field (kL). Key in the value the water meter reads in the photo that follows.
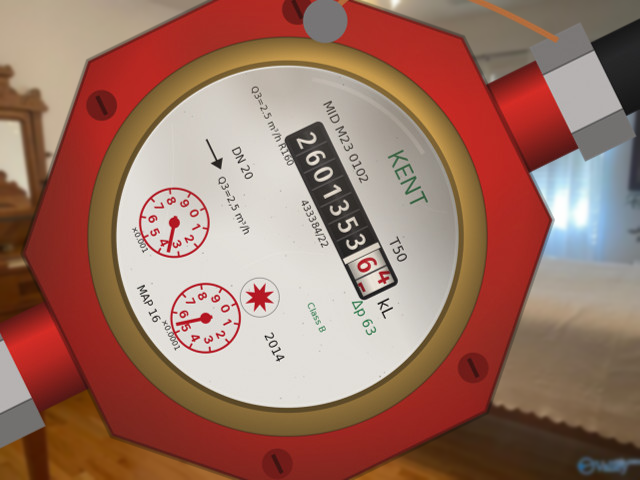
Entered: 2601353.6435 kL
